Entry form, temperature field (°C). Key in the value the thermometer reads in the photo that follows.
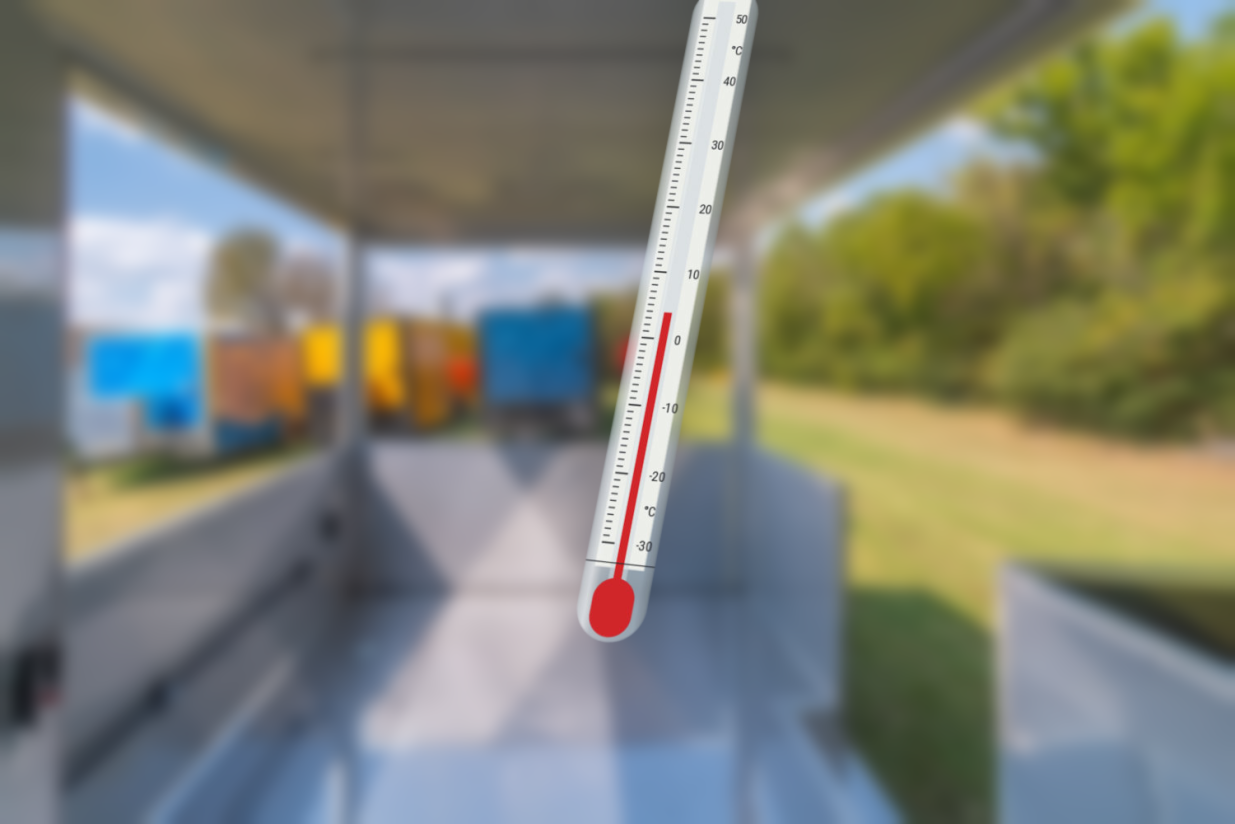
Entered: 4 °C
